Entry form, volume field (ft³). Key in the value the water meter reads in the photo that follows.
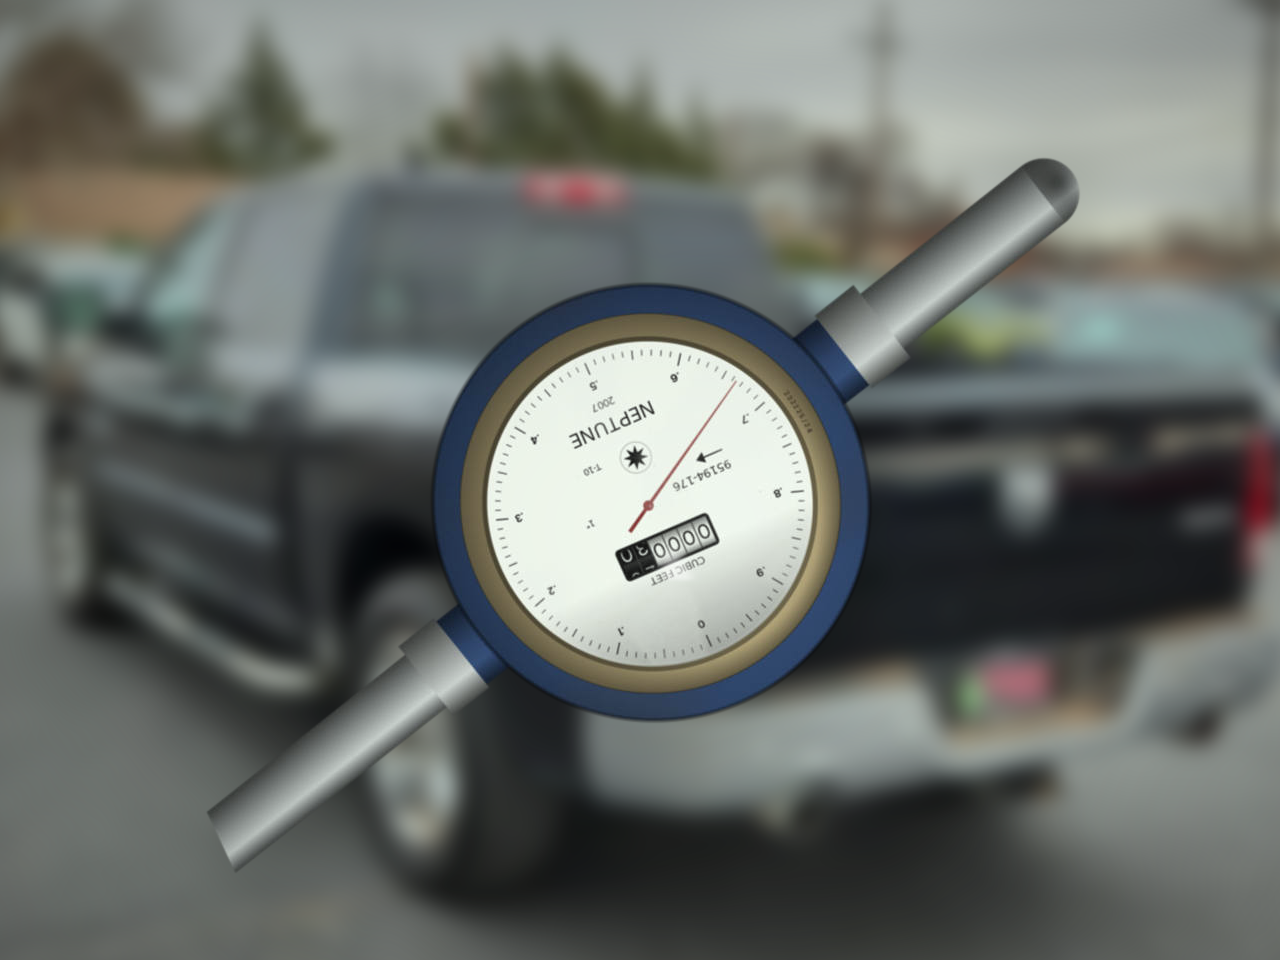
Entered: 29.66 ft³
